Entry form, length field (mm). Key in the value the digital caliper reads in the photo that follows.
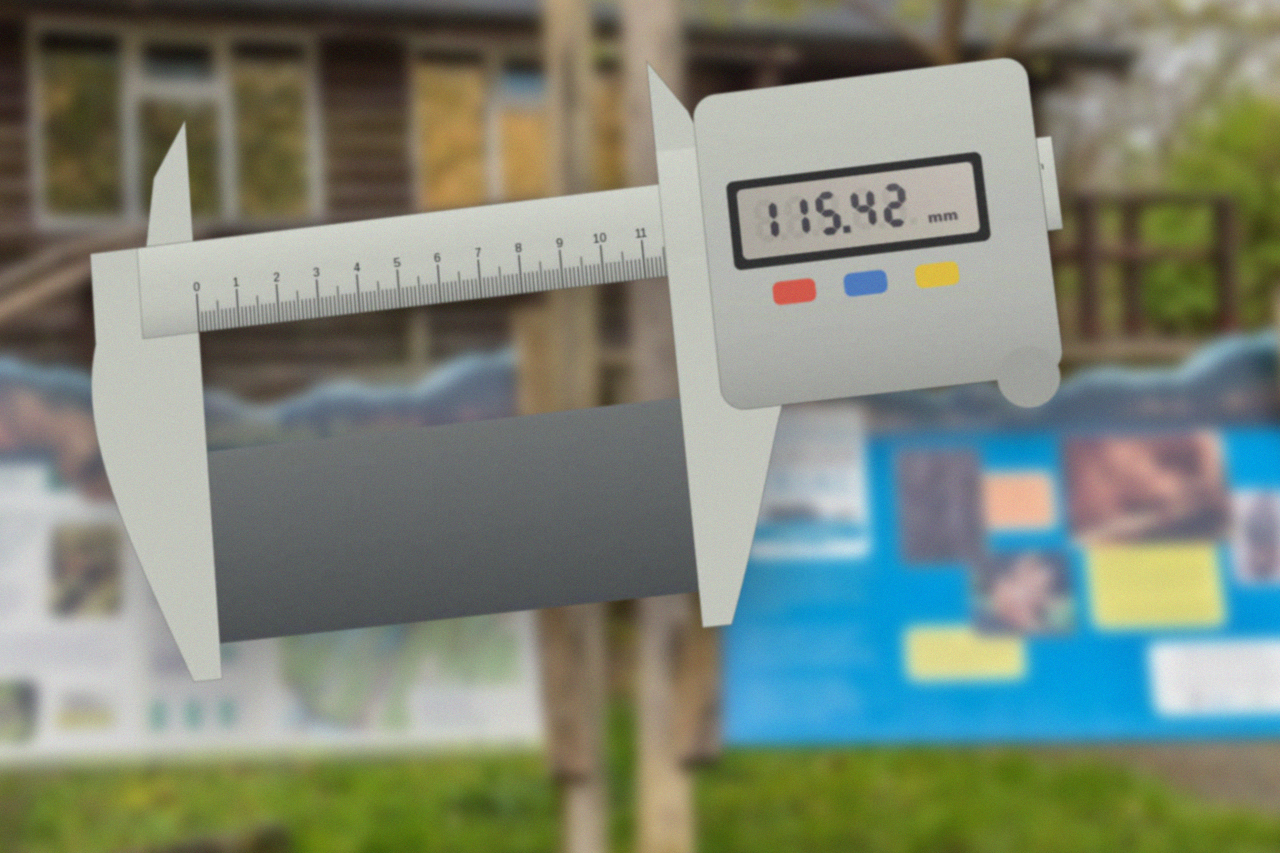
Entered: 115.42 mm
